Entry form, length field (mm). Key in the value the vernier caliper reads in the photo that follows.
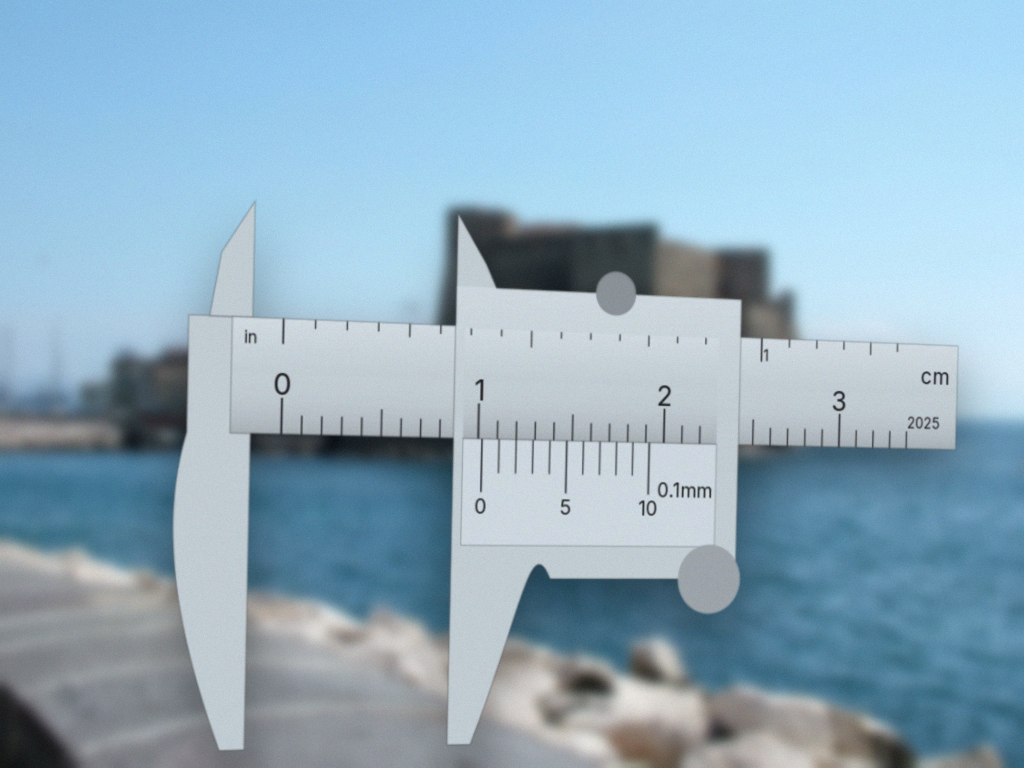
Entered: 10.2 mm
